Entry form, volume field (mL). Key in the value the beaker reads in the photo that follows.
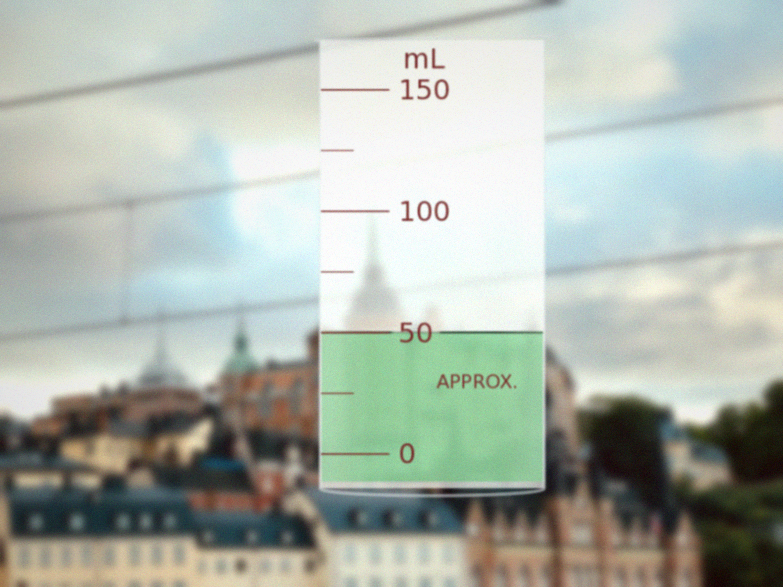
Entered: 50 mL
